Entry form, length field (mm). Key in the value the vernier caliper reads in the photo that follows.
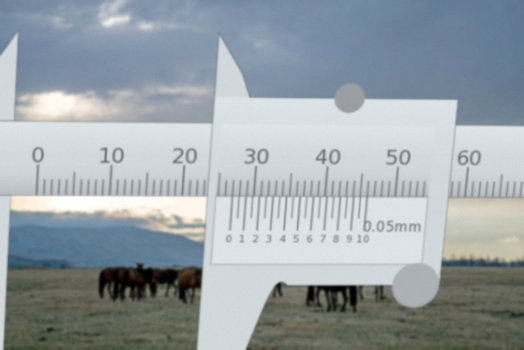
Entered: 27.0 mm
